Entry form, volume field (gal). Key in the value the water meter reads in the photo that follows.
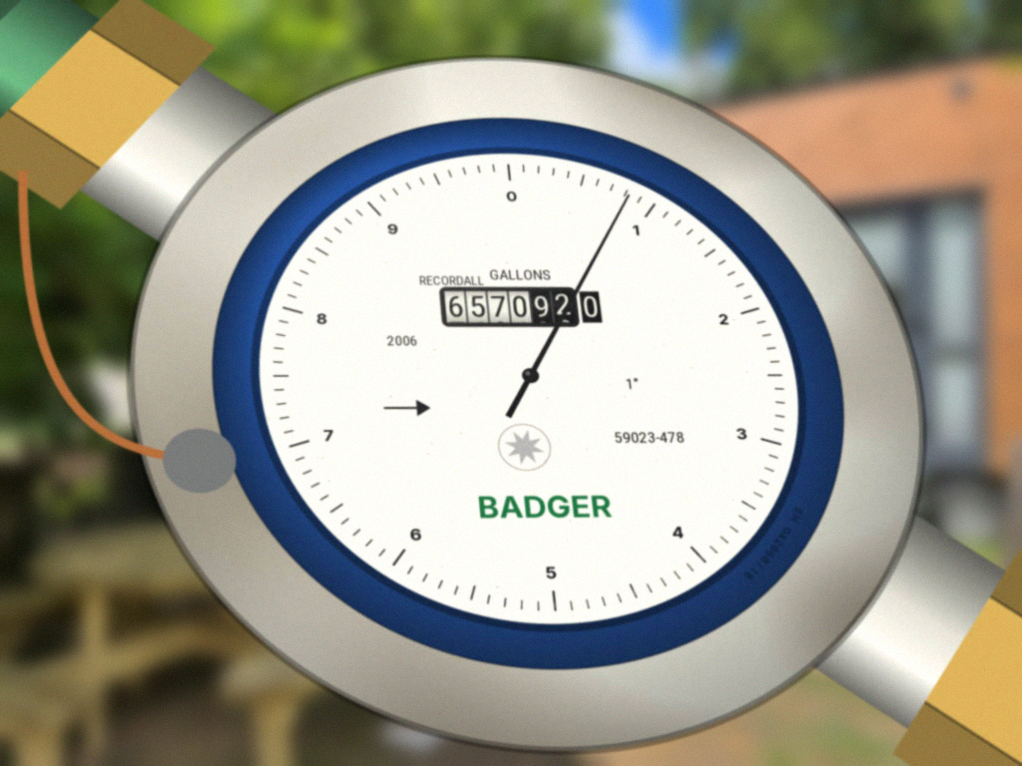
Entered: 6570920.8 gal
